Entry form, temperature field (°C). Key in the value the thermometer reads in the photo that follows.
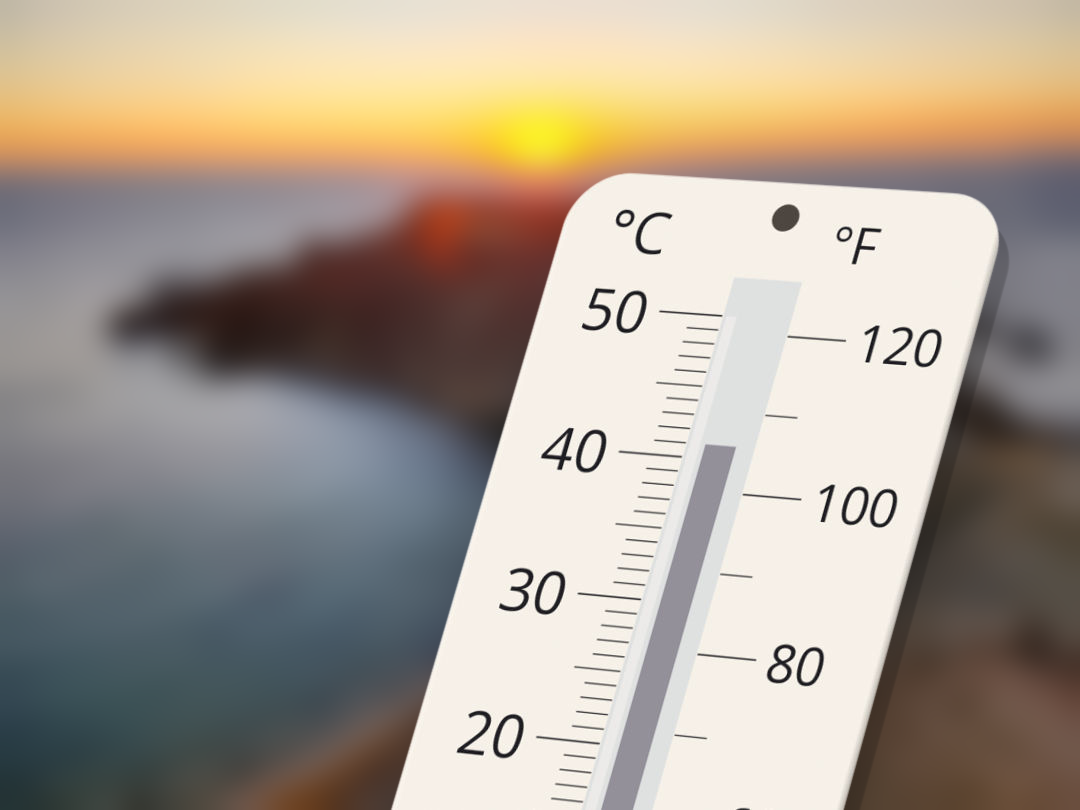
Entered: 41 °C
